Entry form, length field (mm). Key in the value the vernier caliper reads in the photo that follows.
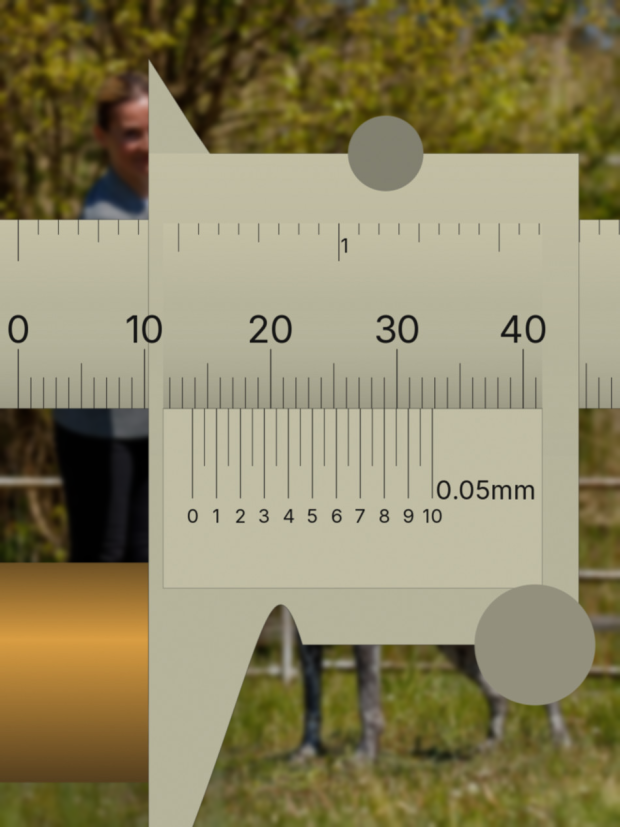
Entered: 13.8 mm
